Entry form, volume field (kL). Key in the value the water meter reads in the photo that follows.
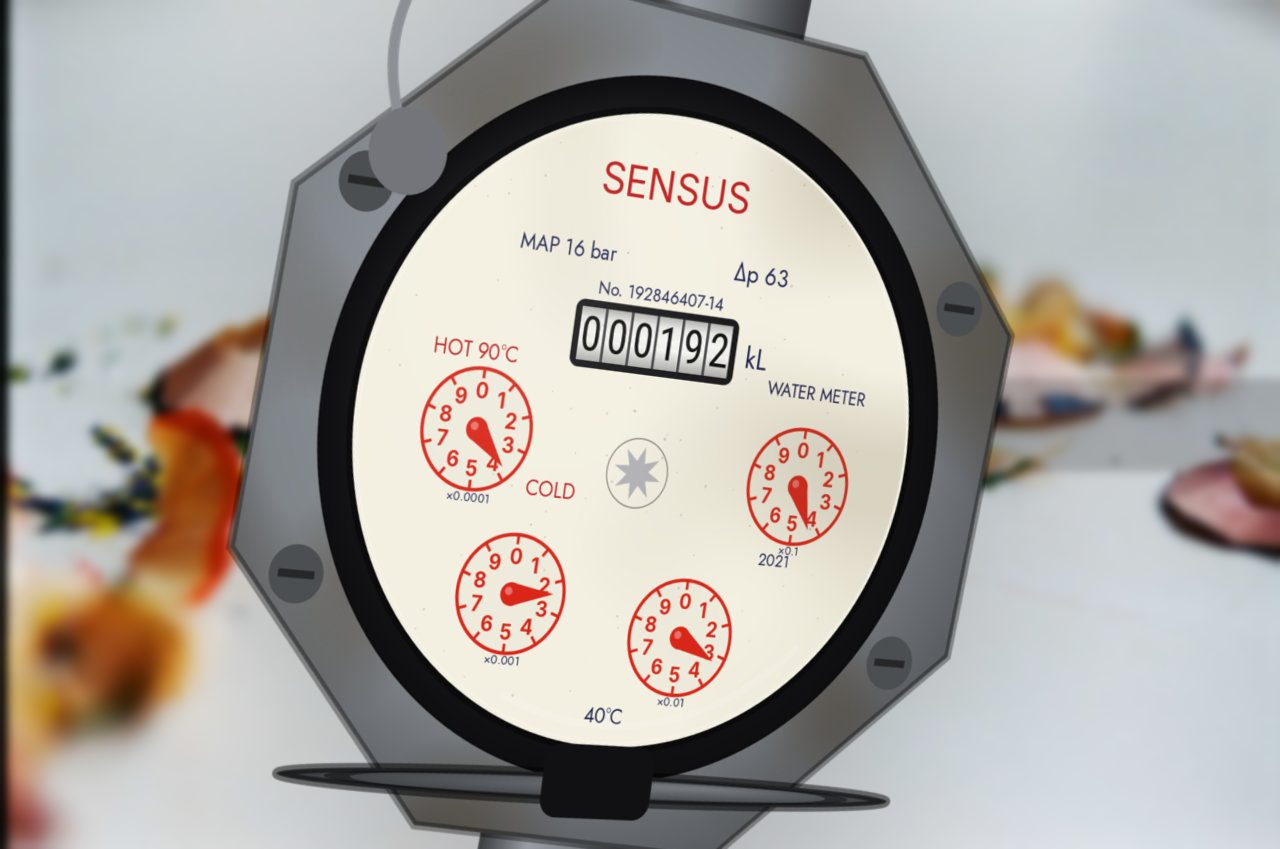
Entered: 192.4323 kL
